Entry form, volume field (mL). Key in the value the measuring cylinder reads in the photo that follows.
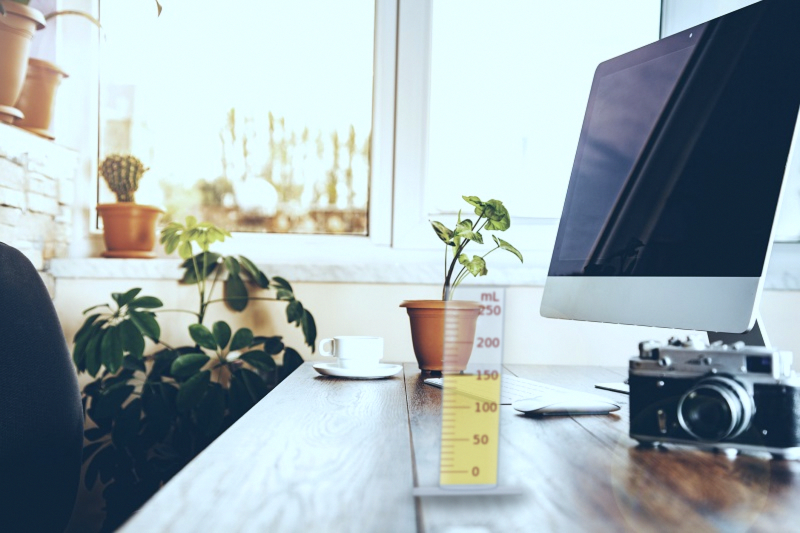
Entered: 150 mL
